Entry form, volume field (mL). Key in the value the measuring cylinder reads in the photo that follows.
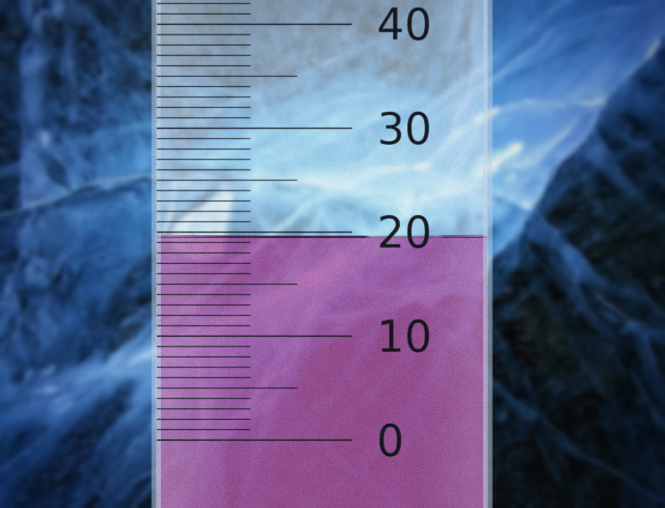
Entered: 19.5 mL
